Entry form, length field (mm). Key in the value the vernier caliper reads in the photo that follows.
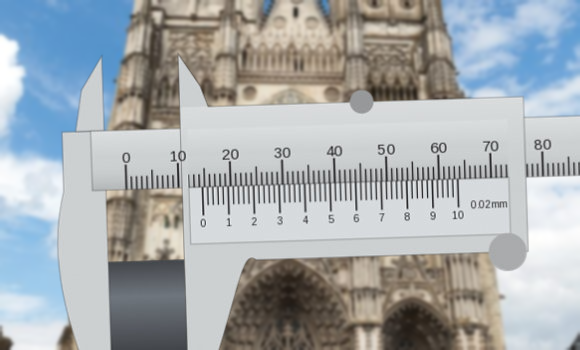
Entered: 14.6 mm
